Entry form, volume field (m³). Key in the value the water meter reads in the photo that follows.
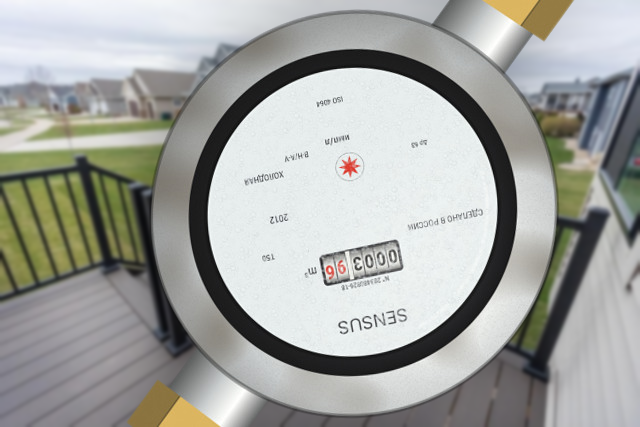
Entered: 3.96 m³
